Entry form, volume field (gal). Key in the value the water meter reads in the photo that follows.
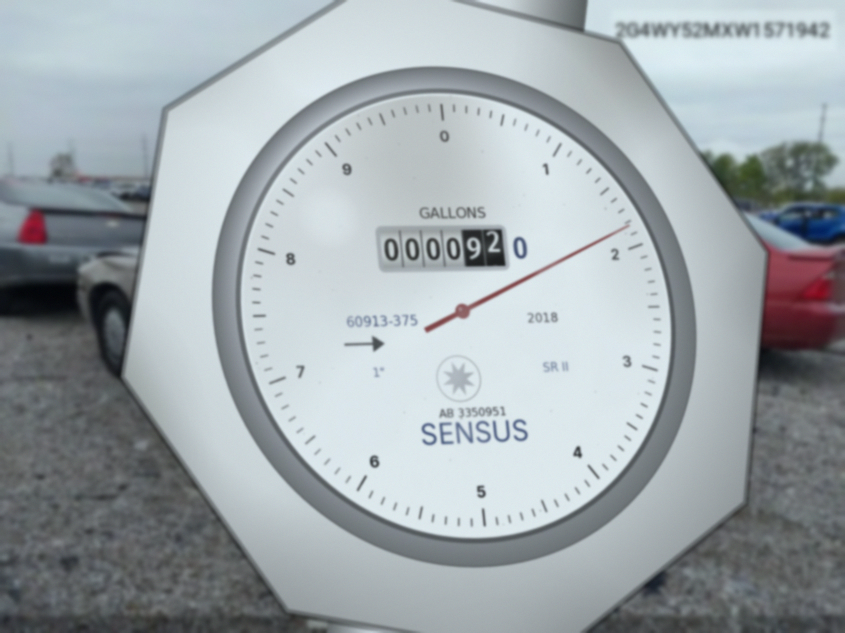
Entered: 921.8 gal
